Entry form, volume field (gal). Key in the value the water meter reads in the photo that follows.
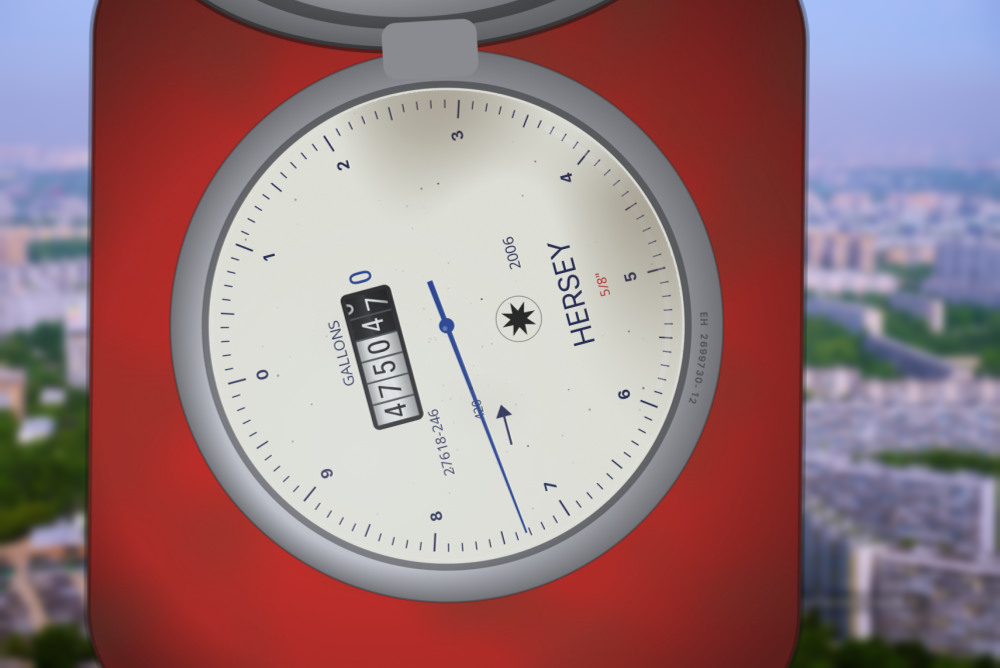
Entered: 4750467.3 gal
